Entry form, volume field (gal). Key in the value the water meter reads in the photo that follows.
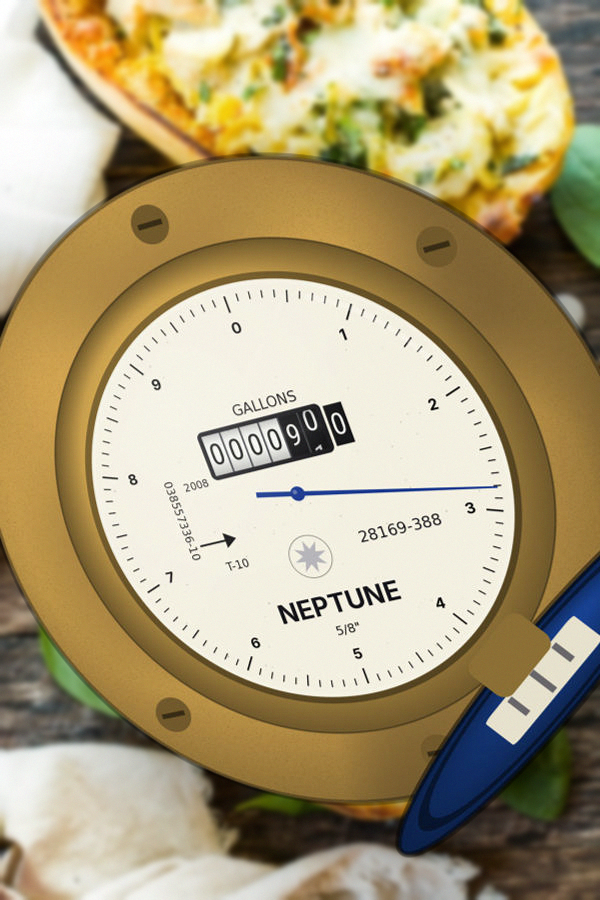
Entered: 902.8 gal
